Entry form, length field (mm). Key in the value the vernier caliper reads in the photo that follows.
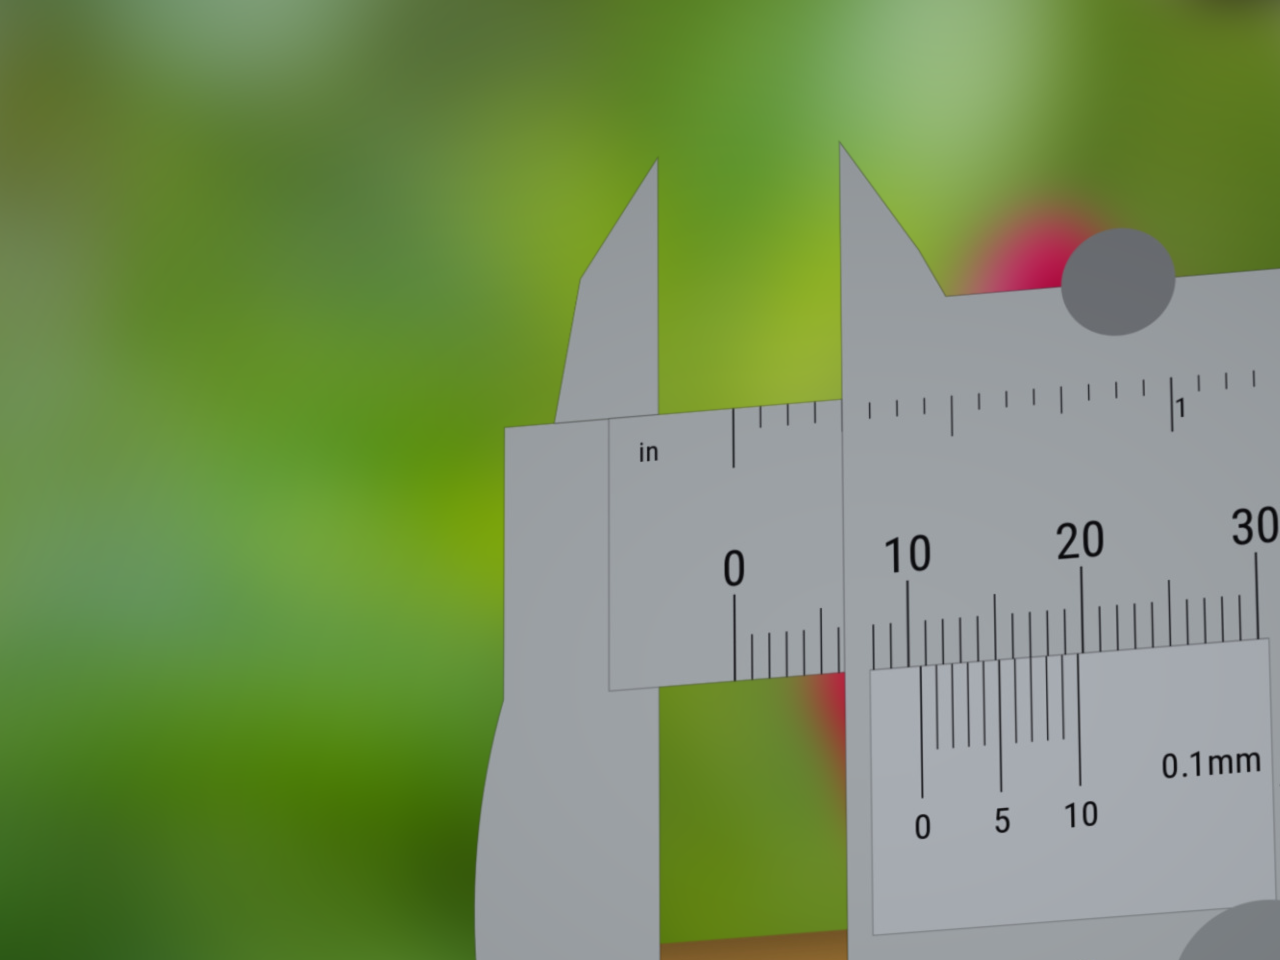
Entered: 10.7 mm
